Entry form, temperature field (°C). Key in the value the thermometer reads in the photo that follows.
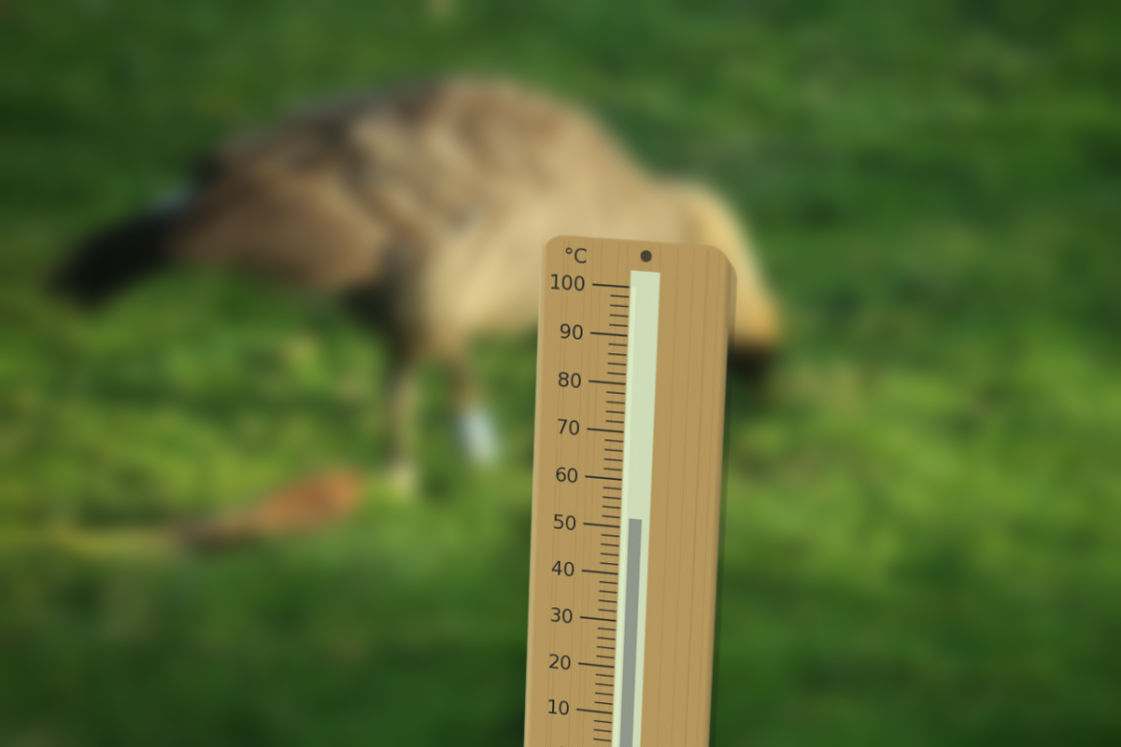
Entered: 52 °C
